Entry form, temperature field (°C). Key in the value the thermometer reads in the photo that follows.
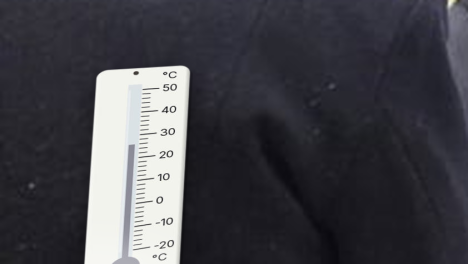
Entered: 26 °C
